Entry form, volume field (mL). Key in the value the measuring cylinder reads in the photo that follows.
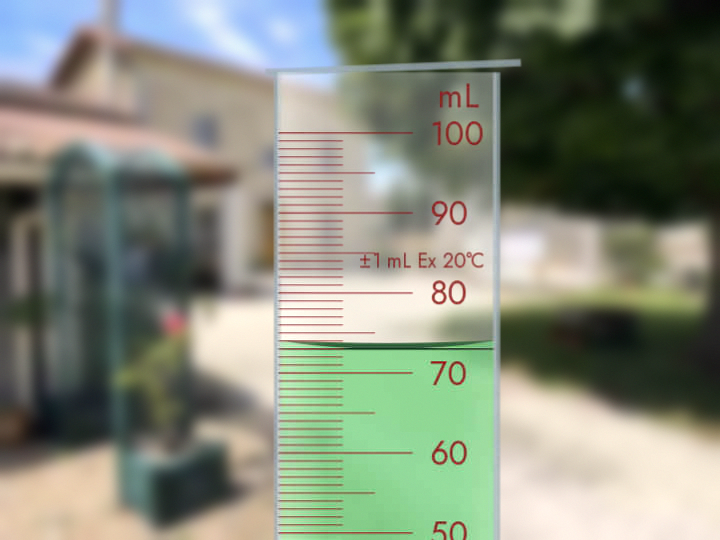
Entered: 73 mL
